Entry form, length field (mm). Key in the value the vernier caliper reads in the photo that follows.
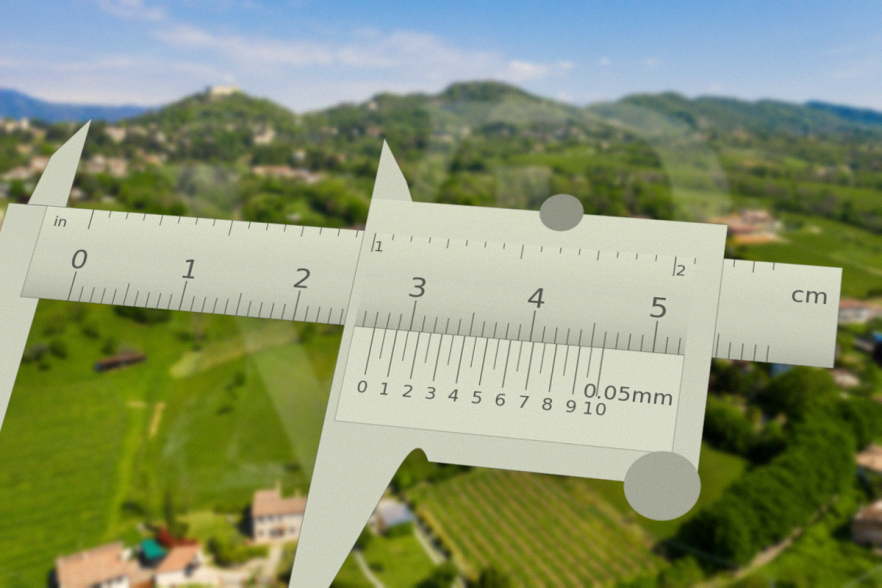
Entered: 27.0 mm
